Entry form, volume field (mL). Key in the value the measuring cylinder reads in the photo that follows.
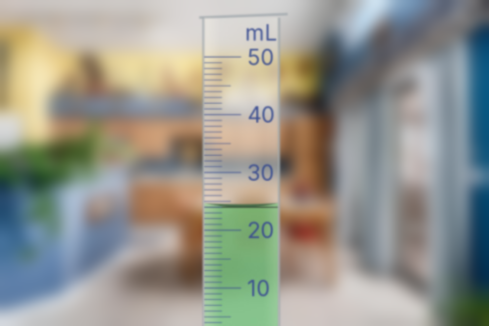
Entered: 24 mL
